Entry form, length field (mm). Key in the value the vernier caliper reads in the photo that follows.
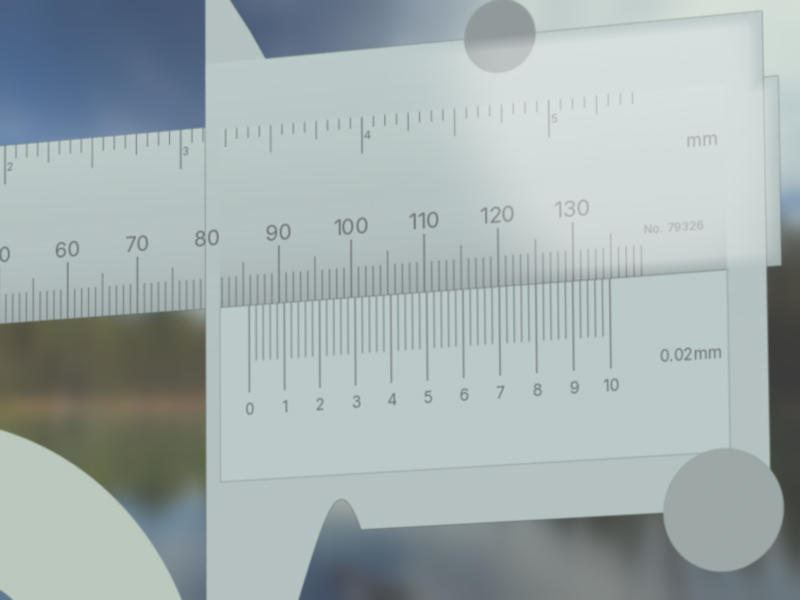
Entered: 85.8 mm
